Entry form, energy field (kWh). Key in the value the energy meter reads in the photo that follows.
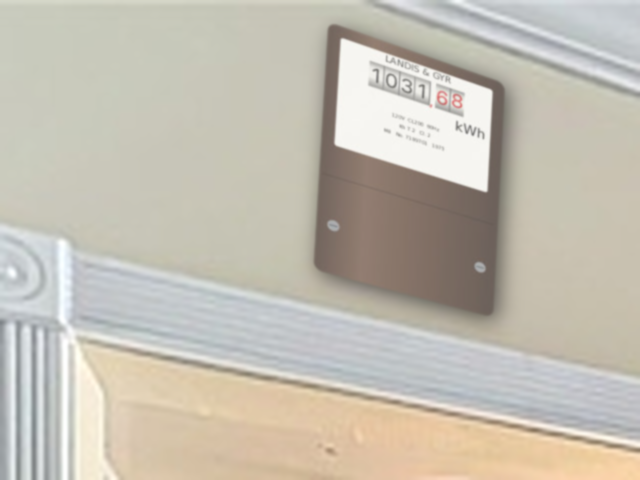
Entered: 1031.68 kWh
